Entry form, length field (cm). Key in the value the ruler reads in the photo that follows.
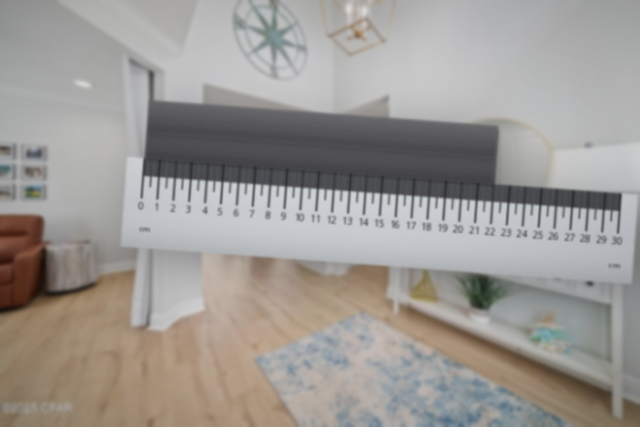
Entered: 22 cm
